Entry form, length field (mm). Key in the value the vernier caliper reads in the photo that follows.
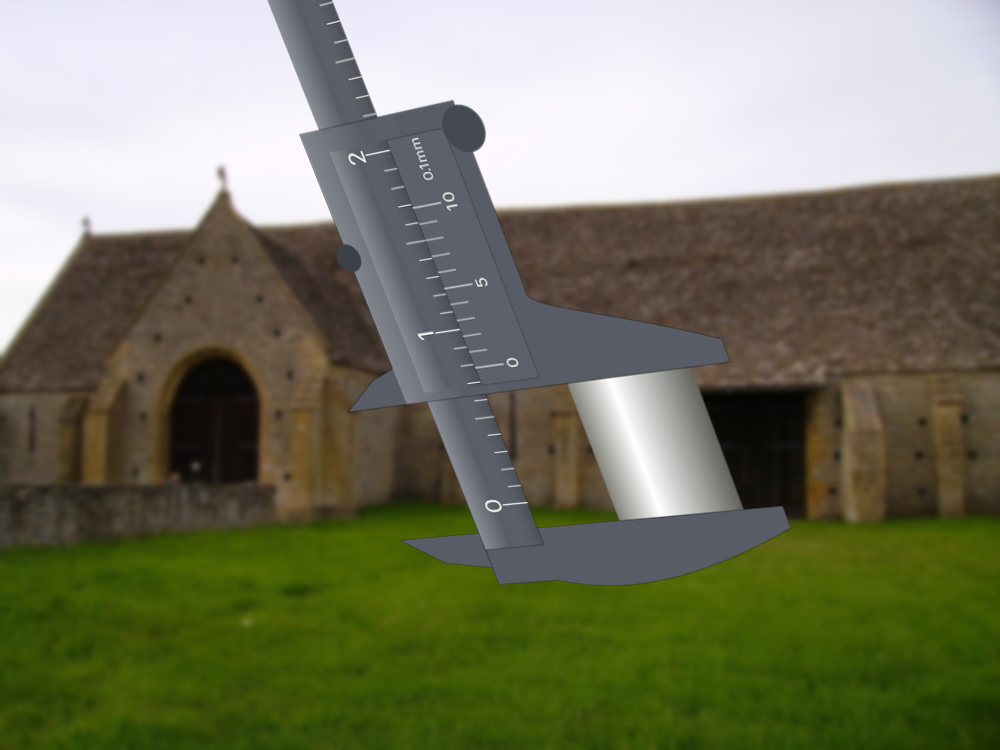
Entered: 7.8 mm
